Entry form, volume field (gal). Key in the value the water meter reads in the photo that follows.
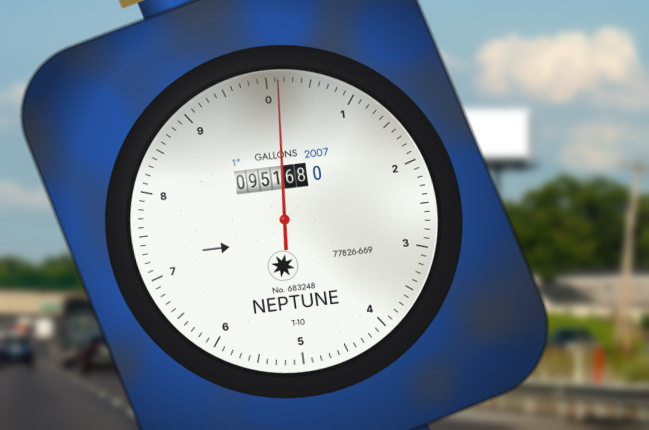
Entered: 951680.1 gal
